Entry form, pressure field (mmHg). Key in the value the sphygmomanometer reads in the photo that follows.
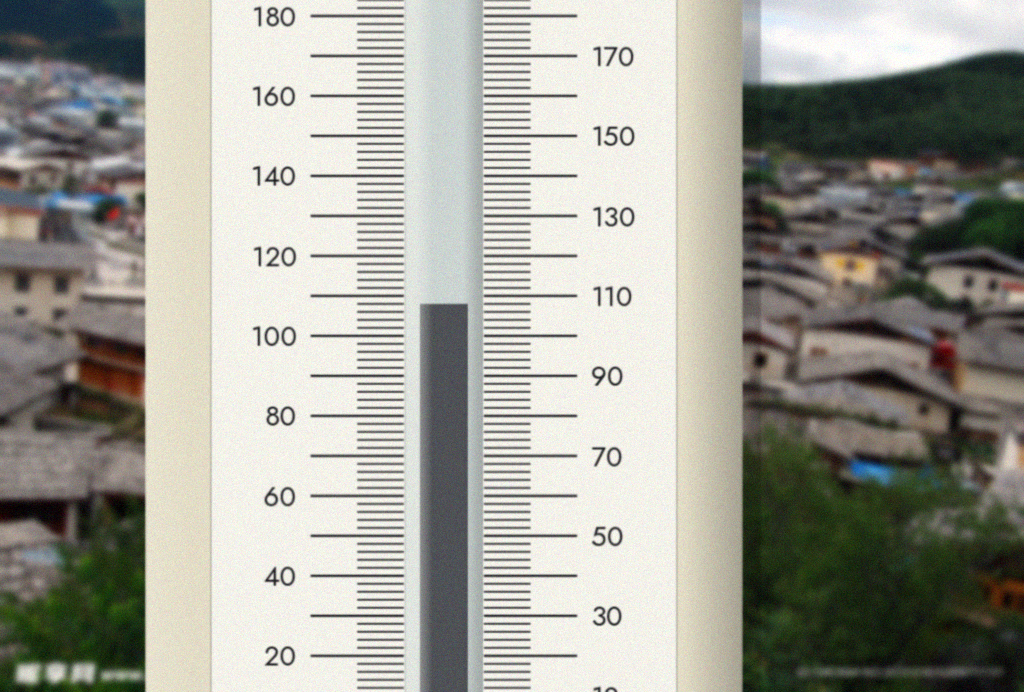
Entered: 108 mmHg
